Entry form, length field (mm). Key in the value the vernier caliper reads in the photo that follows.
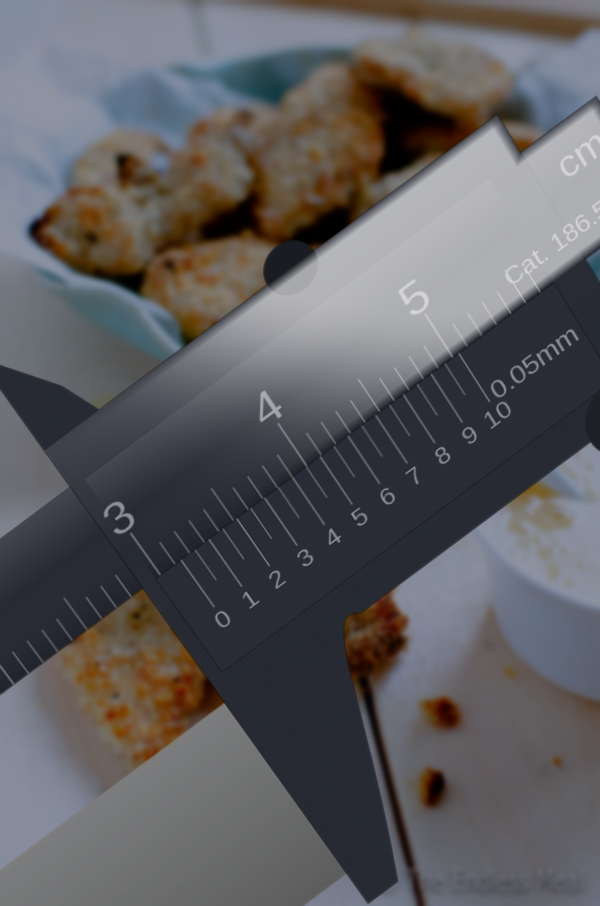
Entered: 31.4 mm
